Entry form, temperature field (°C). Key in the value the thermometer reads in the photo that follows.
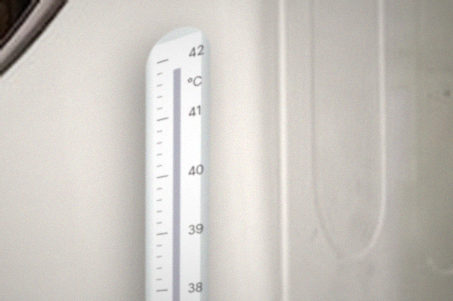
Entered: 41.8 °C
